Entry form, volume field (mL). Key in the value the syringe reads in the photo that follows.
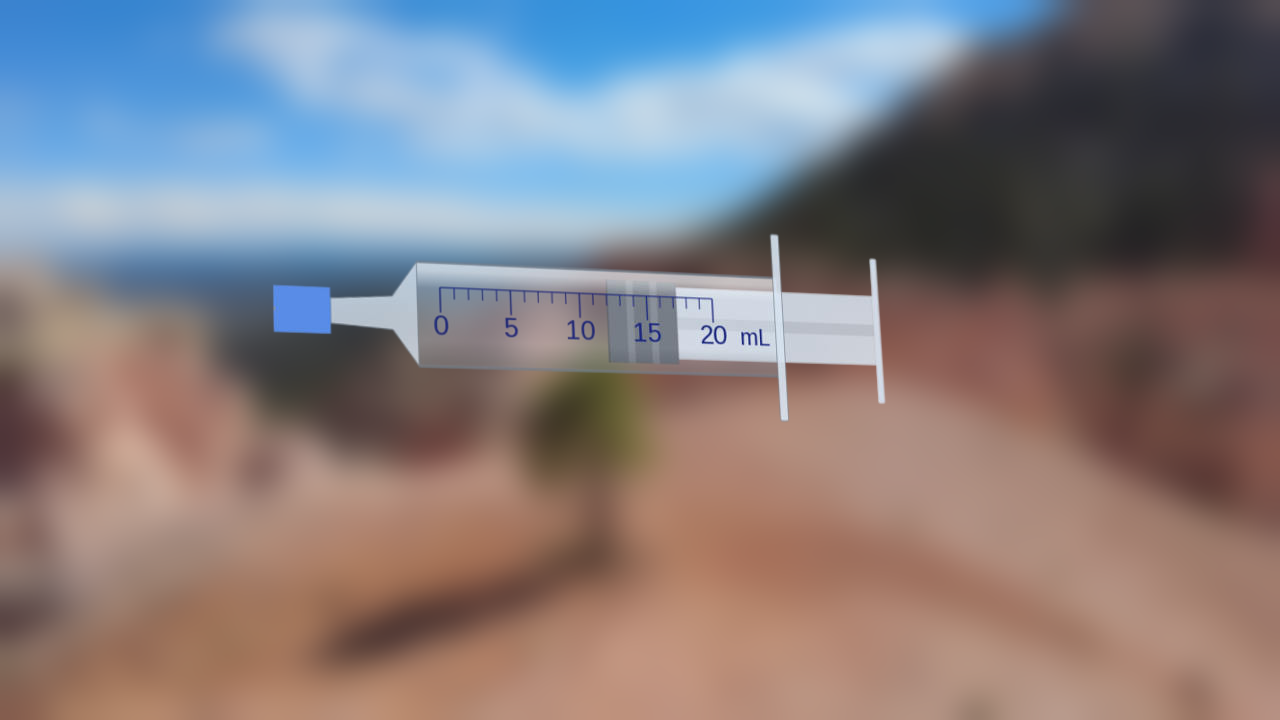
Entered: 12 mL
